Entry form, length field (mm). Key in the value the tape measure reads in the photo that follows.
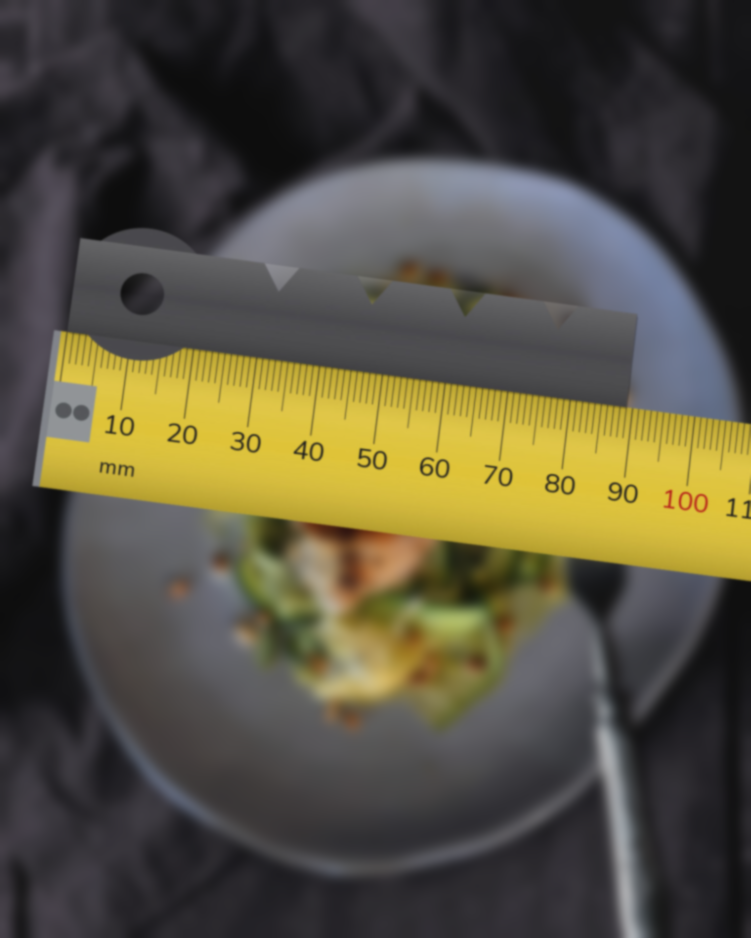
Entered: 89 mm
